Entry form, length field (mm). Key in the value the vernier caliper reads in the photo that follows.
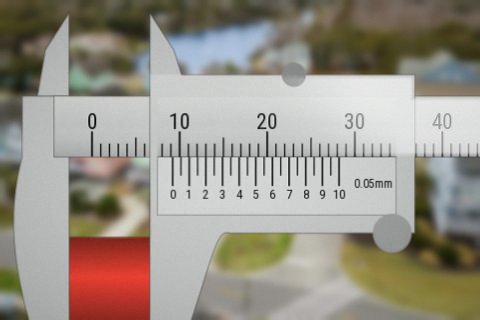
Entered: 9.2 mm
